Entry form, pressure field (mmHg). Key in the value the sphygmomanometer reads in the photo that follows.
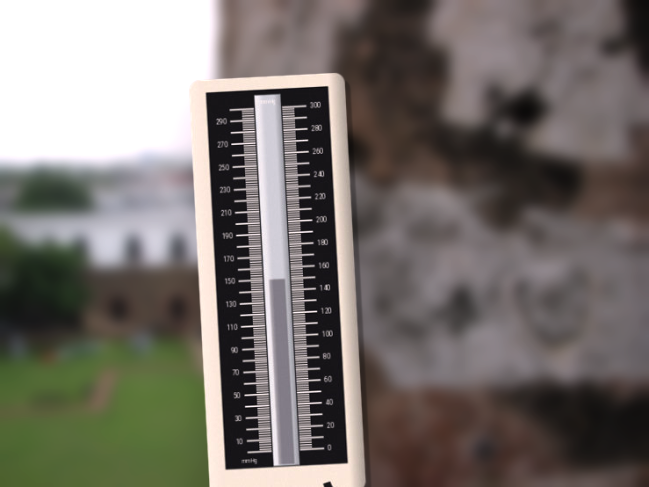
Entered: 150 mmHg
